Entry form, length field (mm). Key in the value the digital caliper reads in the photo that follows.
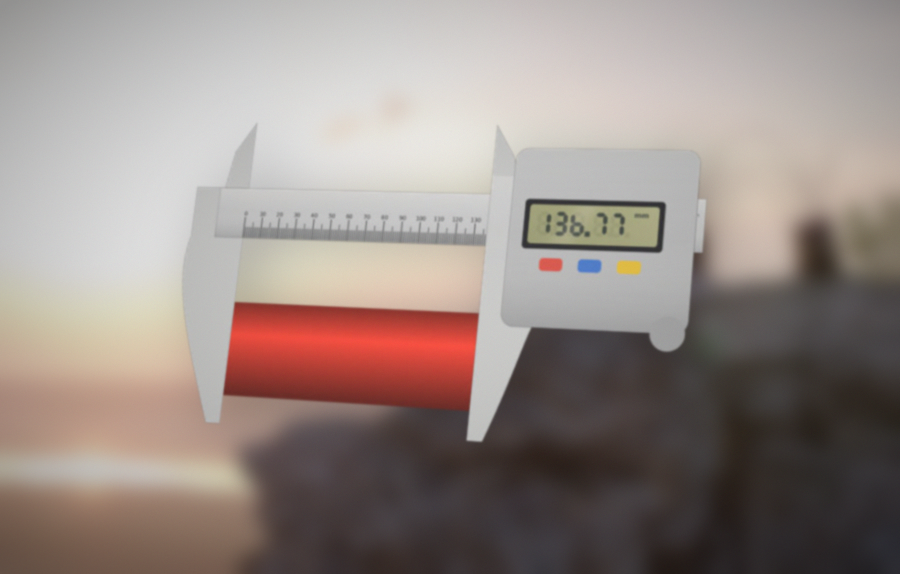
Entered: 136.77 mm
